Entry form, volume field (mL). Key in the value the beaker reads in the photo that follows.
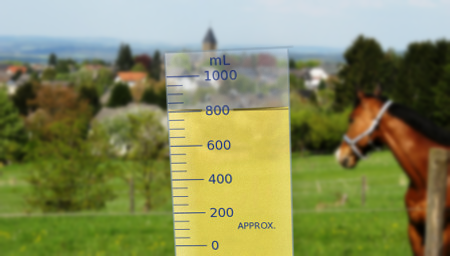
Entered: 800 mL
